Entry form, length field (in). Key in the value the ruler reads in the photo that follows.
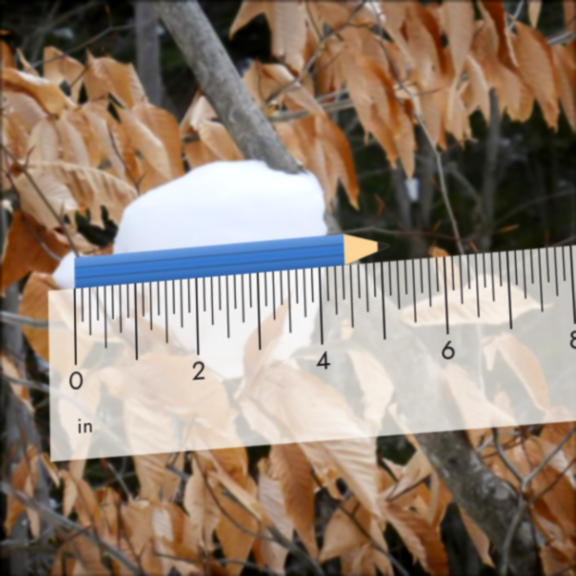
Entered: 5.125 in
